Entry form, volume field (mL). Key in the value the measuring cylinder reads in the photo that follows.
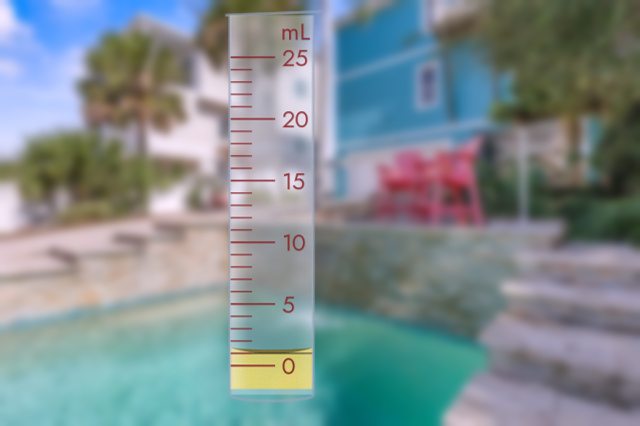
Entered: 1 mL
